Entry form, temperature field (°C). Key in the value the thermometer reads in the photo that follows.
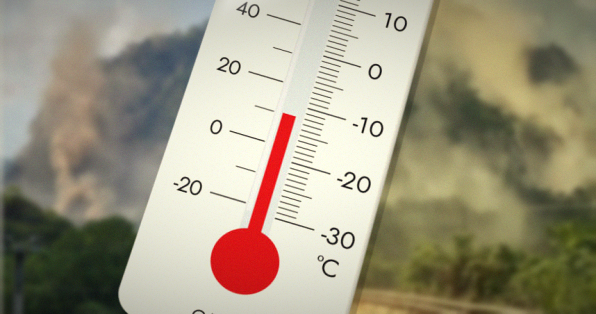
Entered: -12 °C
